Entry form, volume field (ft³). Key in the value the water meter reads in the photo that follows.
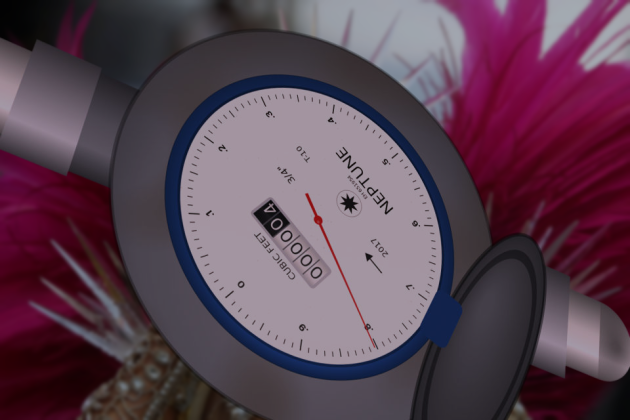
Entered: 3.80 ft³
